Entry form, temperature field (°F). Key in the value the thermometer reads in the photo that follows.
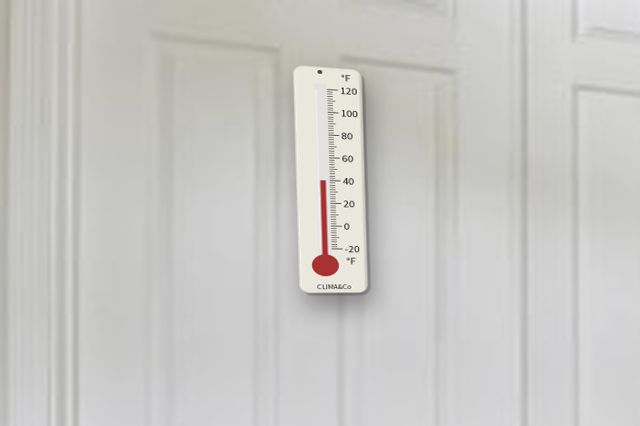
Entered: 40 °F
